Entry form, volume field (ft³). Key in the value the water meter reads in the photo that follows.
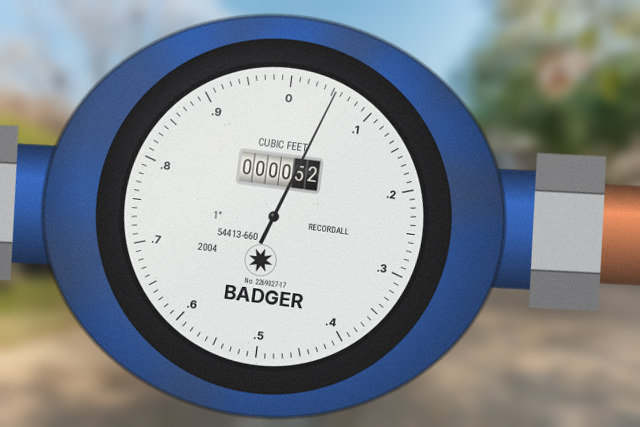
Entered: 52.05 ft³
